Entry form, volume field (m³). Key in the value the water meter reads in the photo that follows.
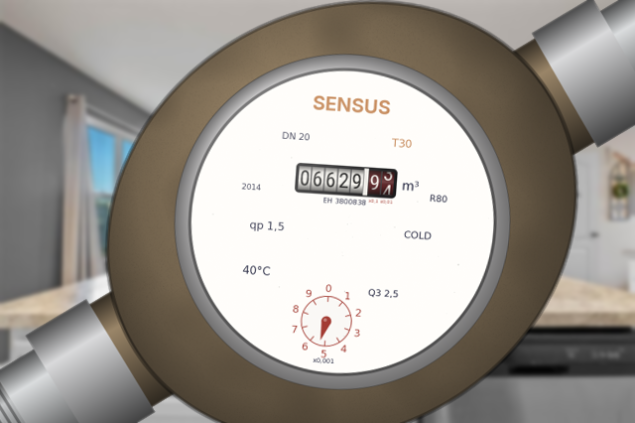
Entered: 6629.935 m³
